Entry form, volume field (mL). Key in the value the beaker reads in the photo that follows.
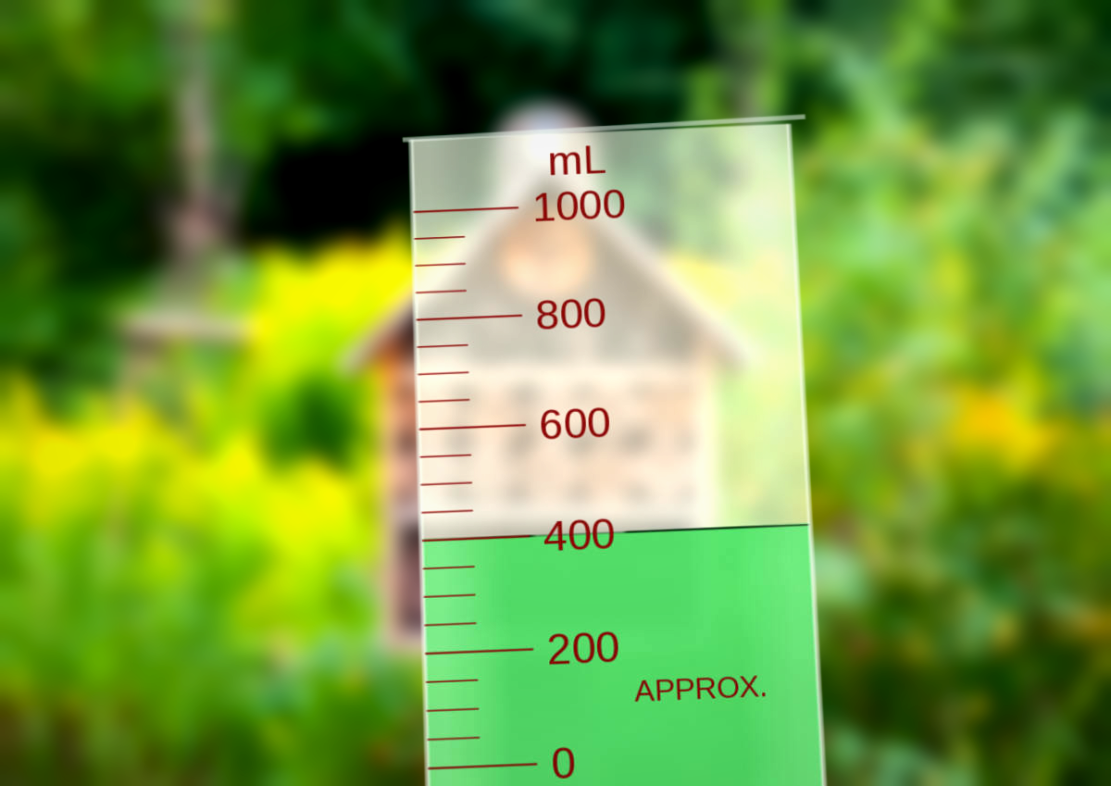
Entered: 400 mL
